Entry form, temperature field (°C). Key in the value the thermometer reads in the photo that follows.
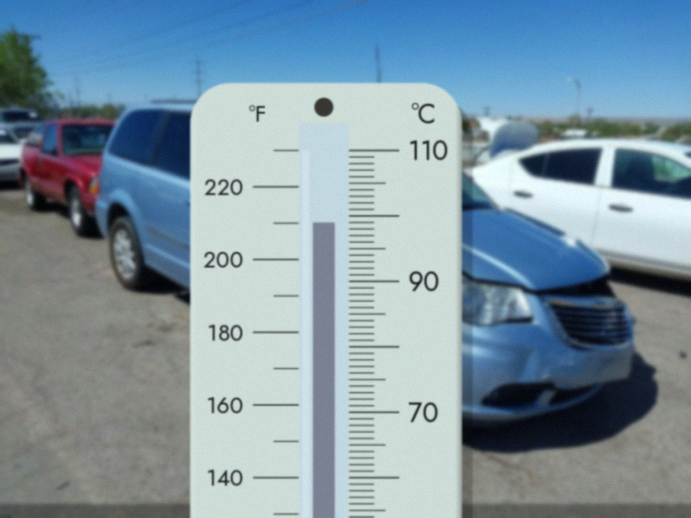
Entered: 99 °C
